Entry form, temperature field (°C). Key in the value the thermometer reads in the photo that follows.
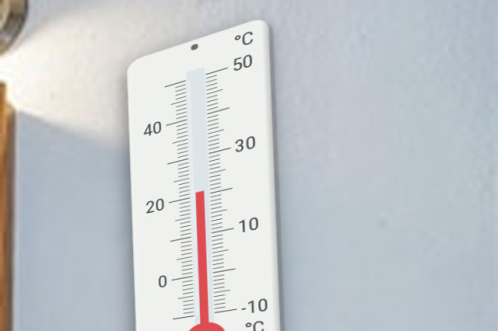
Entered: 21 °C
